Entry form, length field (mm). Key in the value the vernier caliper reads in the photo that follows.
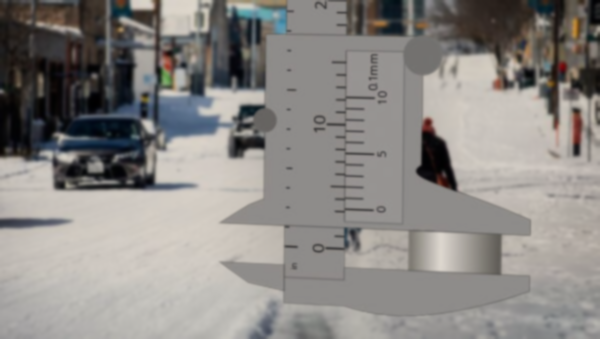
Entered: 3.2 mm
